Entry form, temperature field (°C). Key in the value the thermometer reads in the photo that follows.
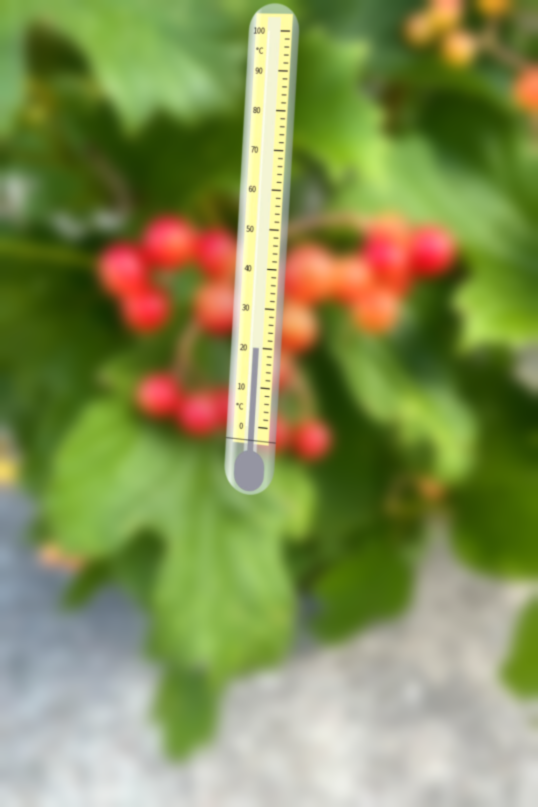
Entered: 20 °C
